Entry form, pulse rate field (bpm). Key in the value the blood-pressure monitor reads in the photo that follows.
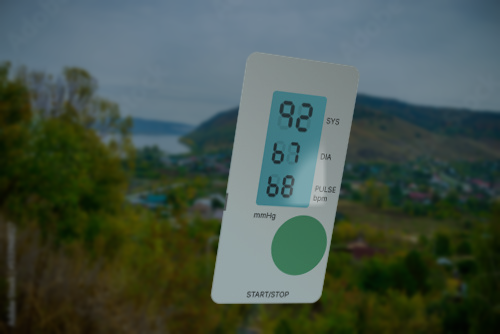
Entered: 68 bpm
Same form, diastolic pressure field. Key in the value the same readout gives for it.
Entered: 67 mmHg
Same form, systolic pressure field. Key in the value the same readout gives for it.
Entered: 92 mmHg
